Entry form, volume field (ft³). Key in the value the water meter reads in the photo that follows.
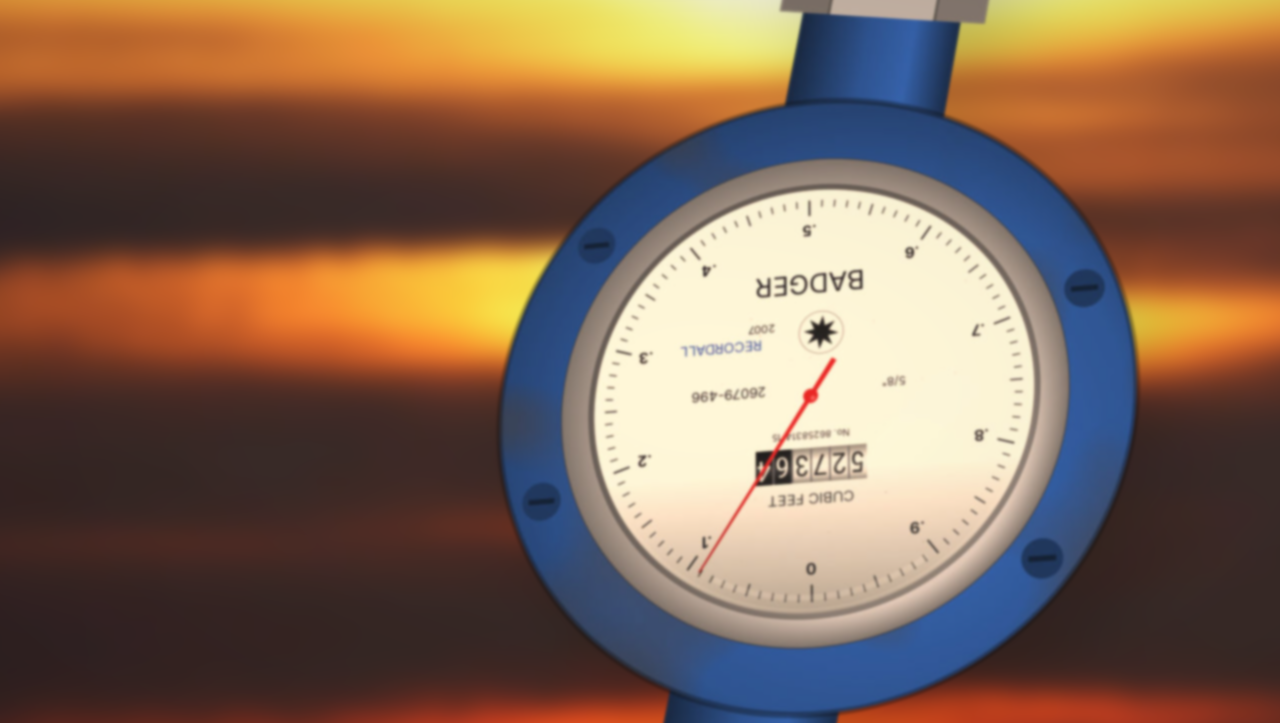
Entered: 527364.09 ft³
